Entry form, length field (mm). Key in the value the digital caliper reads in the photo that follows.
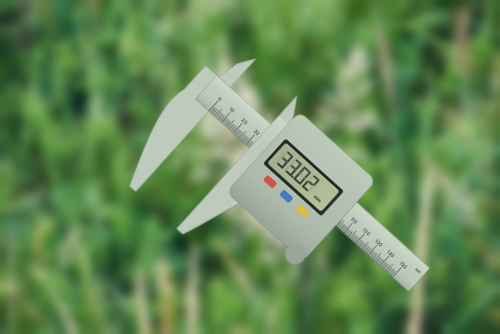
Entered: 33.02 mm
